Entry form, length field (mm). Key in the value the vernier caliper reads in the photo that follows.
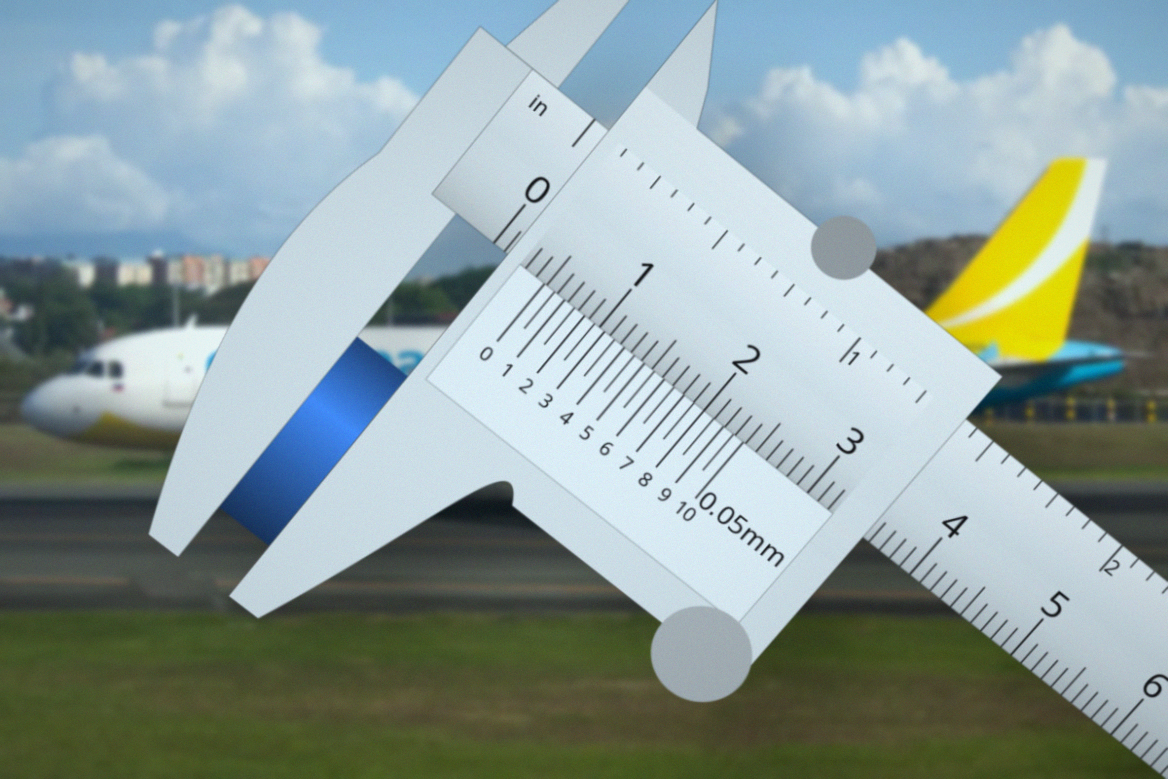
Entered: 4.8 mm
